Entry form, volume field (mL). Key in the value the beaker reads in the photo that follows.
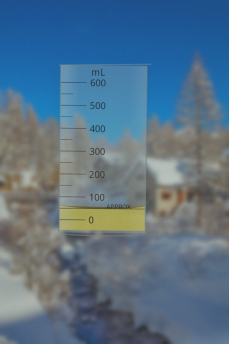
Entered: 50 mL
